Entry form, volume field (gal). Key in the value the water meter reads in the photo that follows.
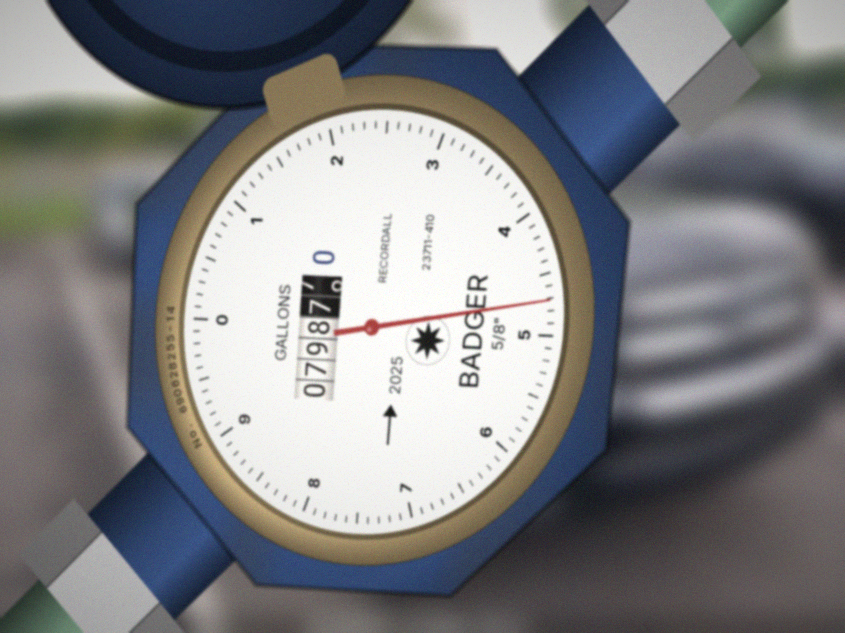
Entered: 798774.7 gal
